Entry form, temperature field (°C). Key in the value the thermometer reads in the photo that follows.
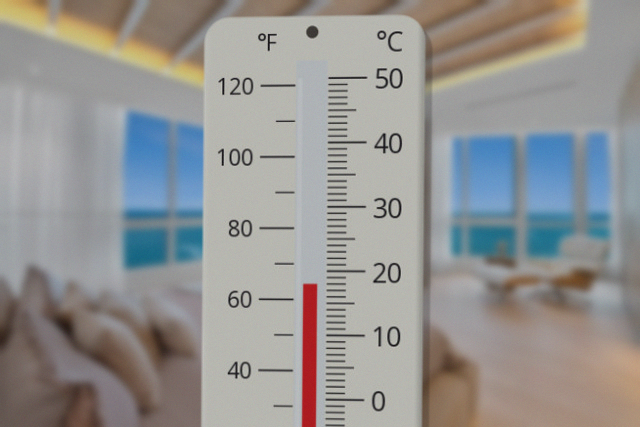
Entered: 18 °C
